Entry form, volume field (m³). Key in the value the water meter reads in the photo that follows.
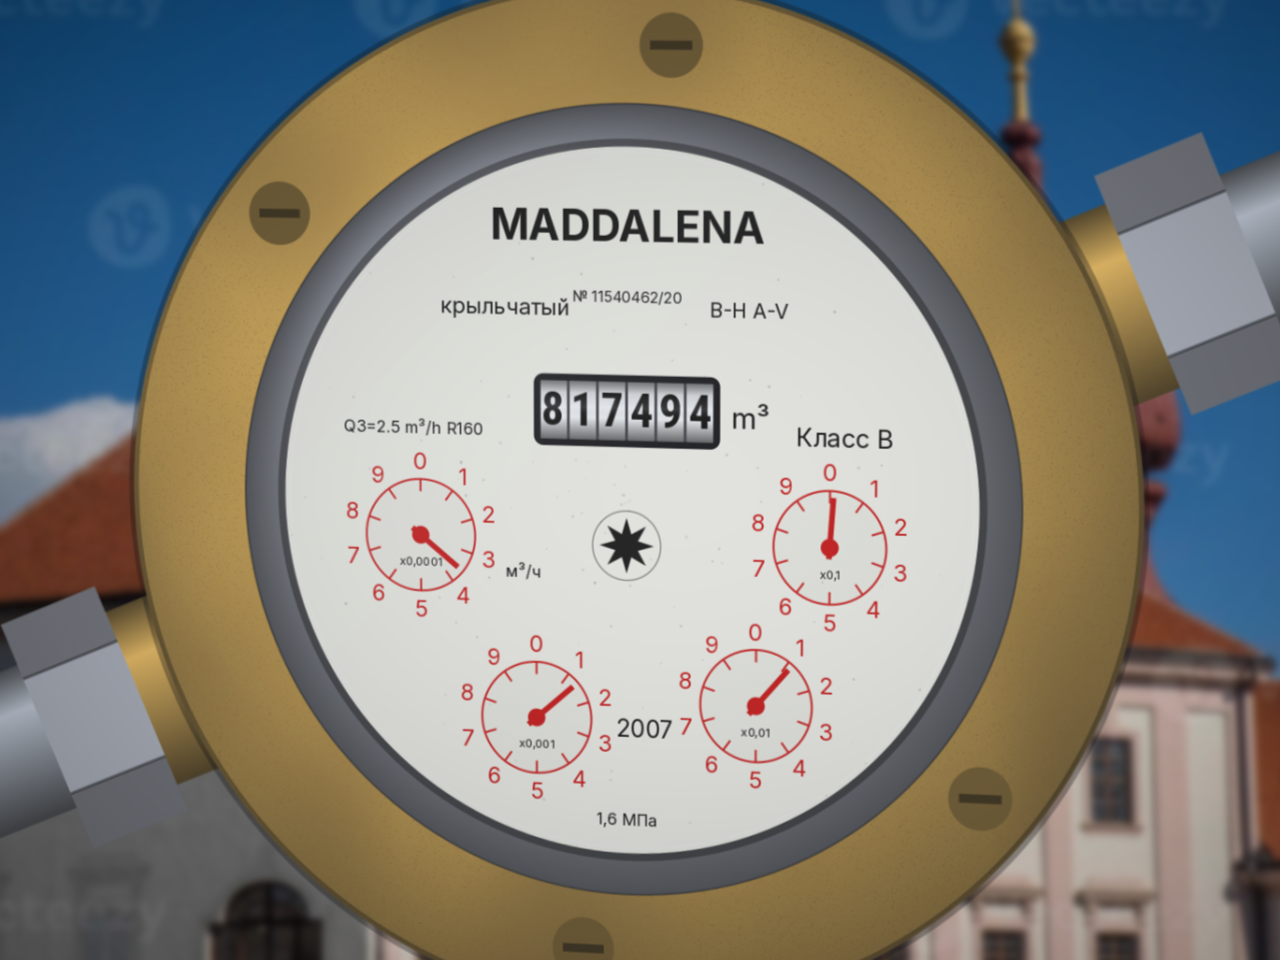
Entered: 817494.0113 m³
